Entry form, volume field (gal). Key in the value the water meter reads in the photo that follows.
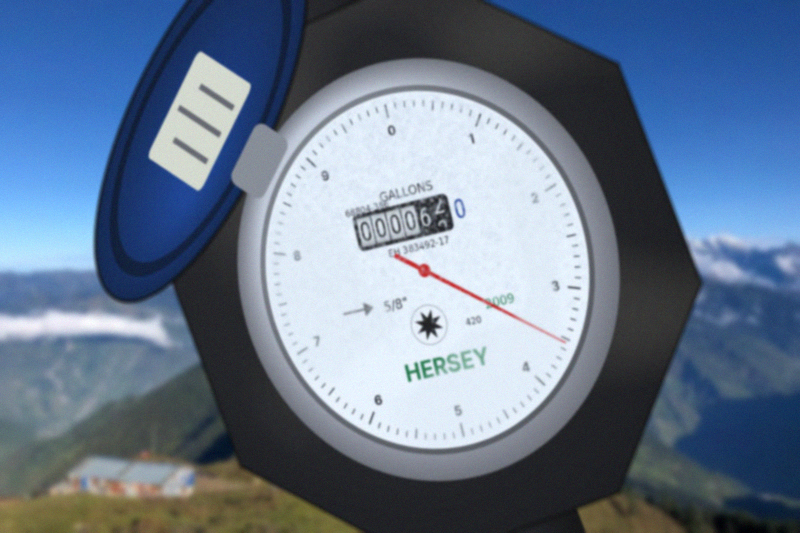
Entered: 623.5 gal
